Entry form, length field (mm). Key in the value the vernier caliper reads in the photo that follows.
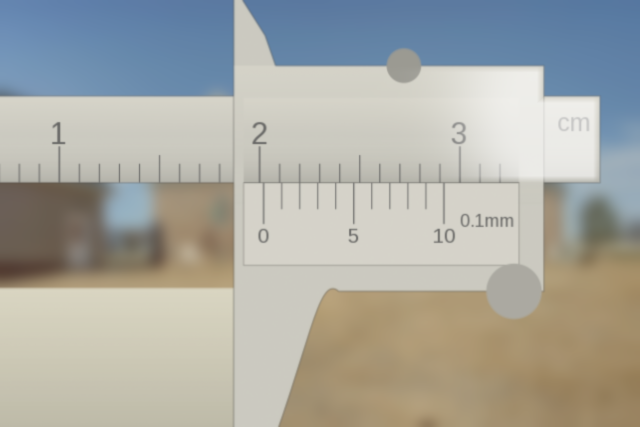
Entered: 20.2 mm
